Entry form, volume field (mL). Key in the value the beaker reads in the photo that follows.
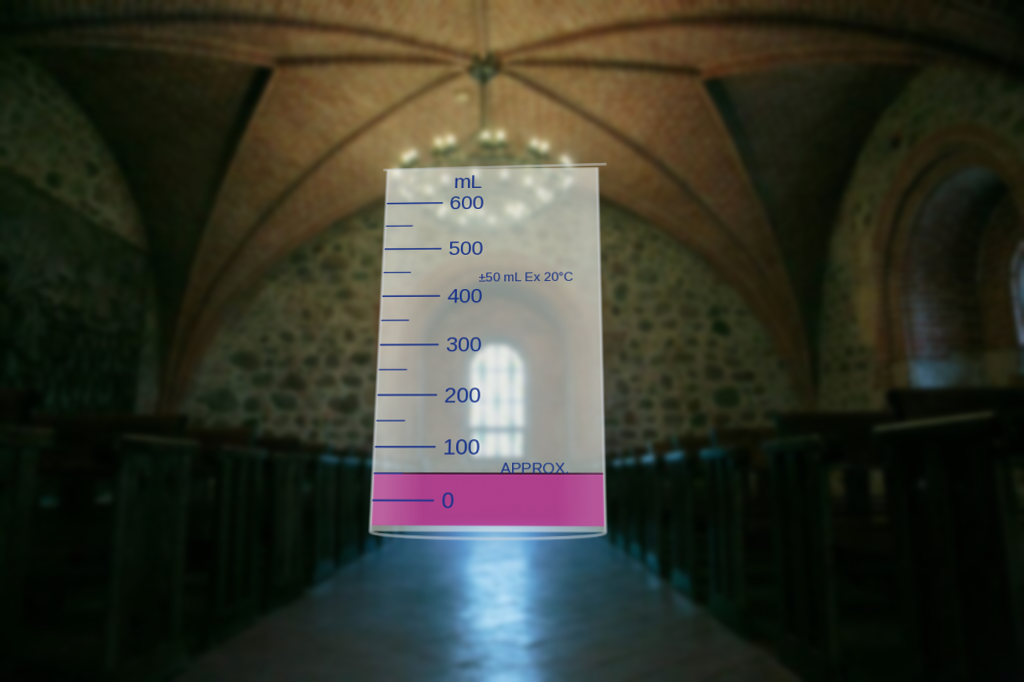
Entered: 50 mL
